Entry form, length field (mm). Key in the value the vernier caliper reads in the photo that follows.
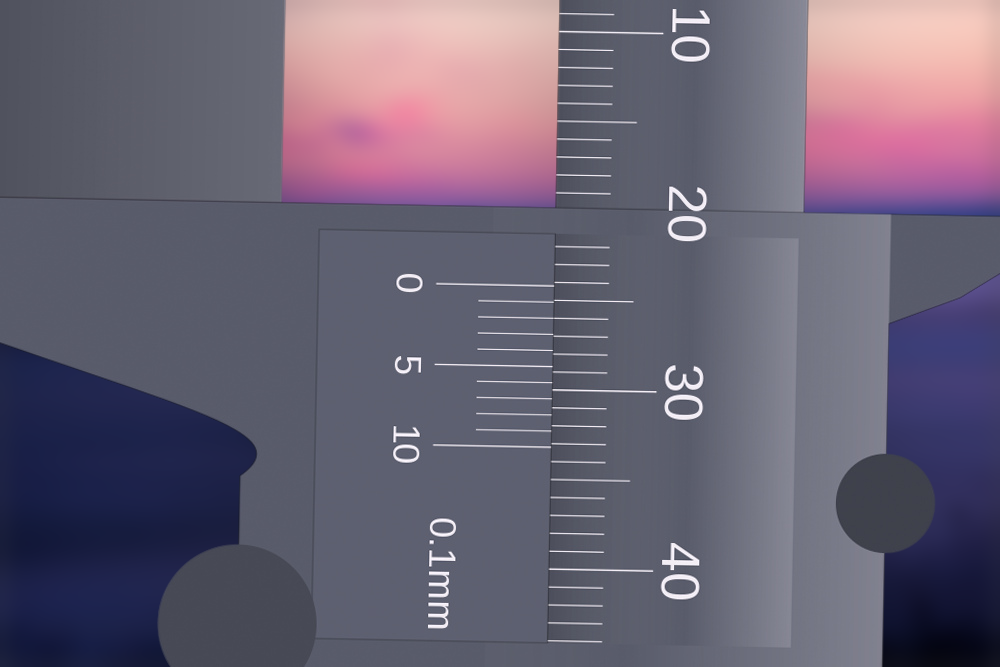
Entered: 24.2 mm
